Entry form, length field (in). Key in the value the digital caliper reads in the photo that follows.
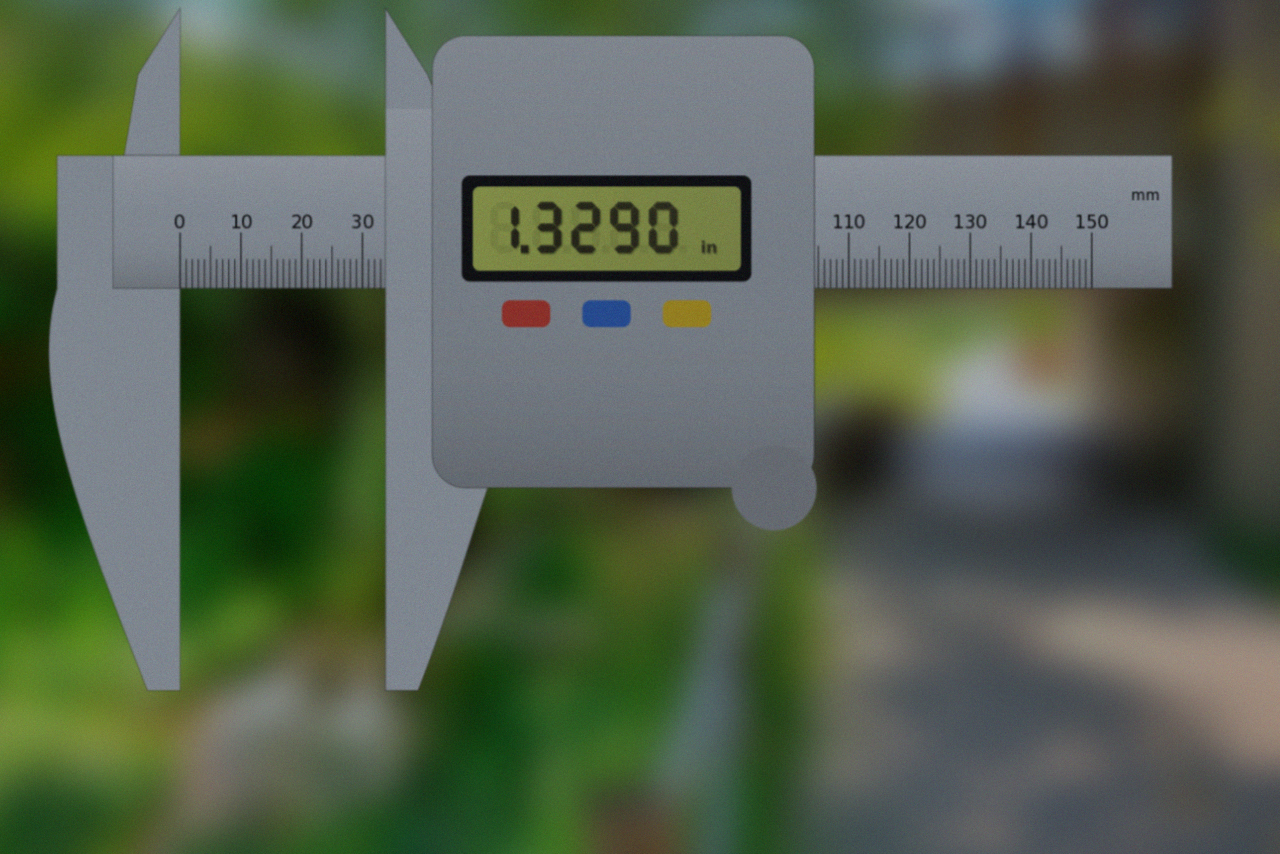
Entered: 1.3290 in
